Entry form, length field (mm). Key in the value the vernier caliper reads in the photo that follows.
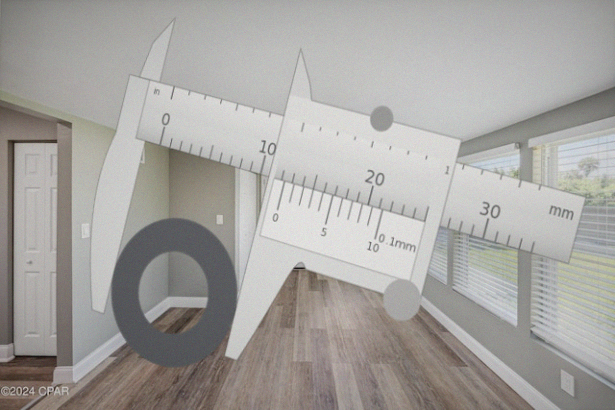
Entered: 12.3 mm
